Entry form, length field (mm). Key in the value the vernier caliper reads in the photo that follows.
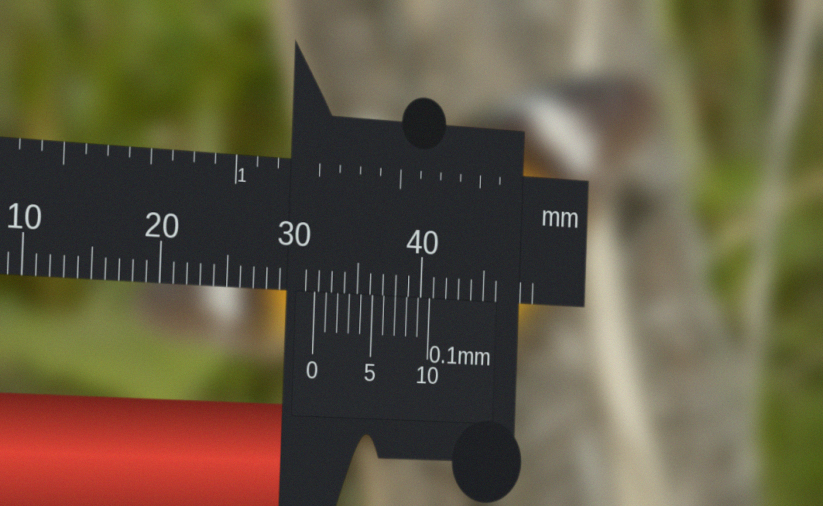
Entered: 31.7 mm
